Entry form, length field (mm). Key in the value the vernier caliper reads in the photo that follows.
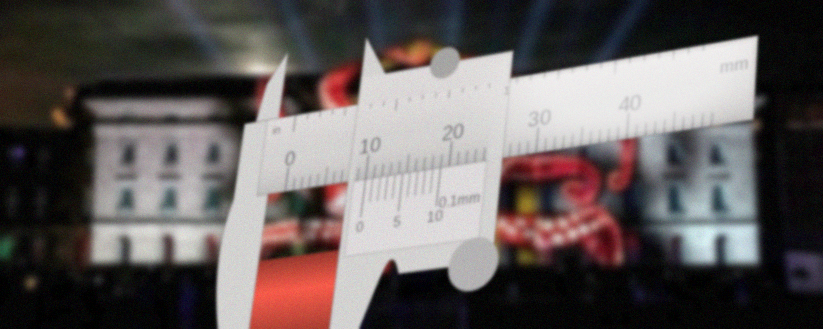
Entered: 10.0 mm
